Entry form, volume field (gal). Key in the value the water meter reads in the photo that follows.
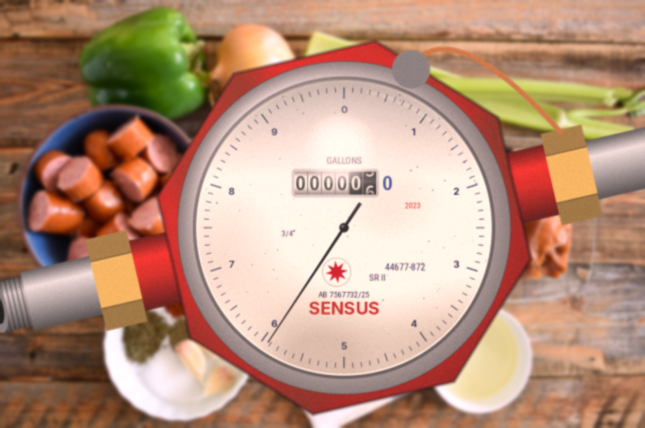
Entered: 55.9 gal
